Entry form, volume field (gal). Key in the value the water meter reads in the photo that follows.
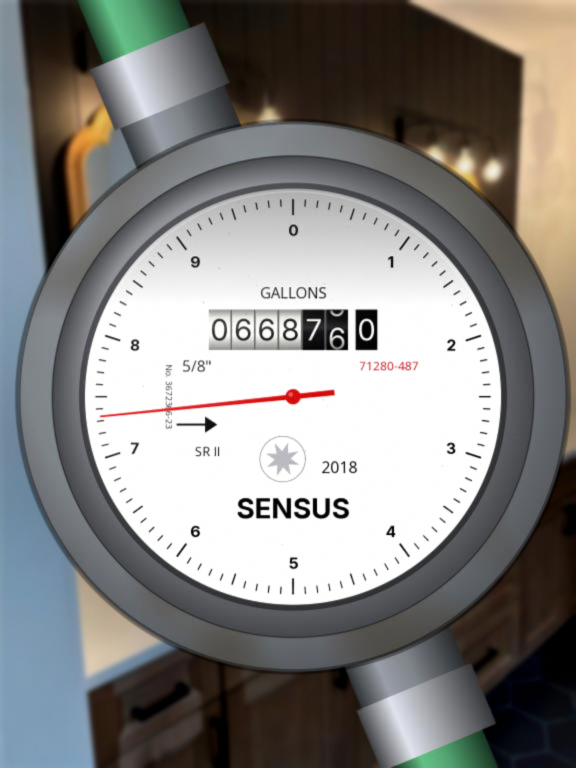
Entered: 668757.3 gal
